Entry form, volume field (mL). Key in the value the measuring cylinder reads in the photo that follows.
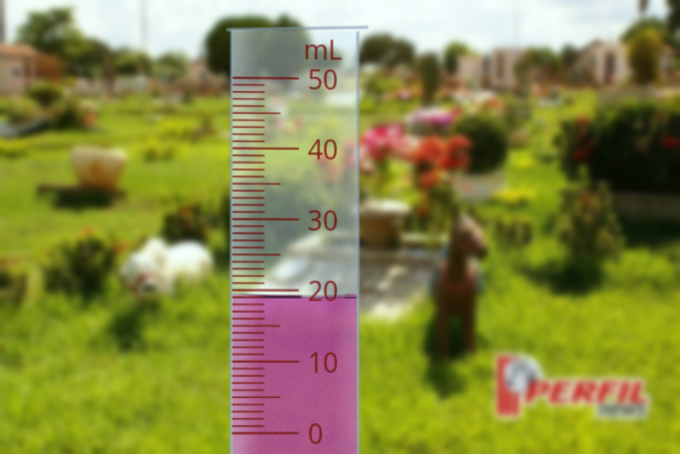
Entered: 19 mL
